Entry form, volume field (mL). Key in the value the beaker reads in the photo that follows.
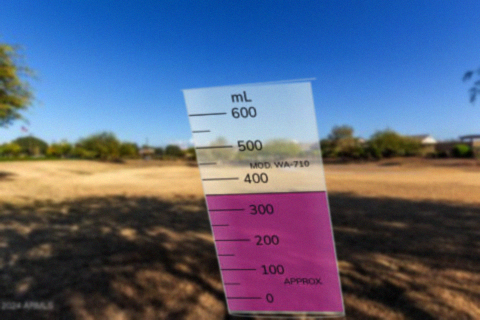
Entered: 350 mL
